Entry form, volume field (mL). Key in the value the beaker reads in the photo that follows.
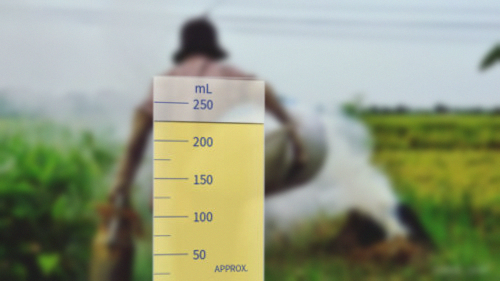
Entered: 225 mL
